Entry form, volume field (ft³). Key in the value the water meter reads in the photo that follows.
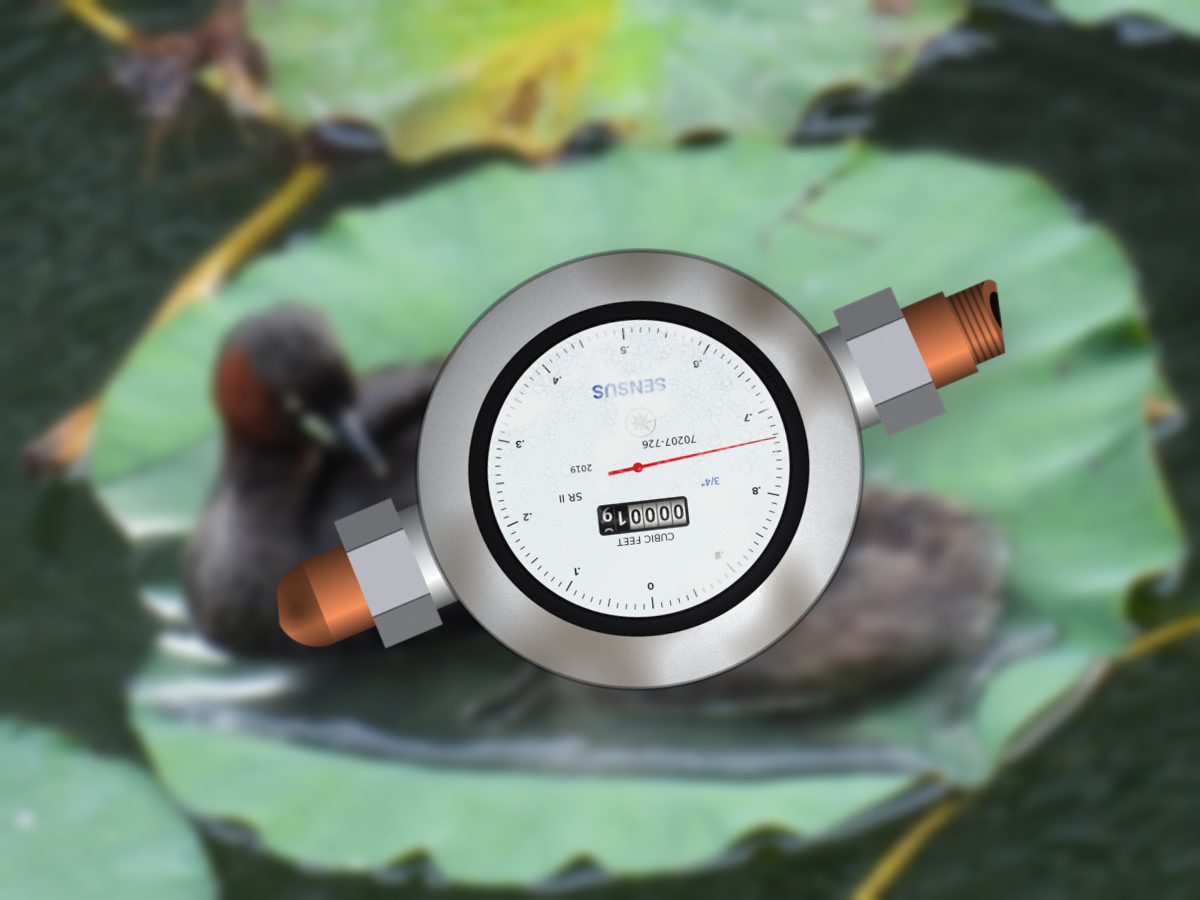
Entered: 18.73 ft³
